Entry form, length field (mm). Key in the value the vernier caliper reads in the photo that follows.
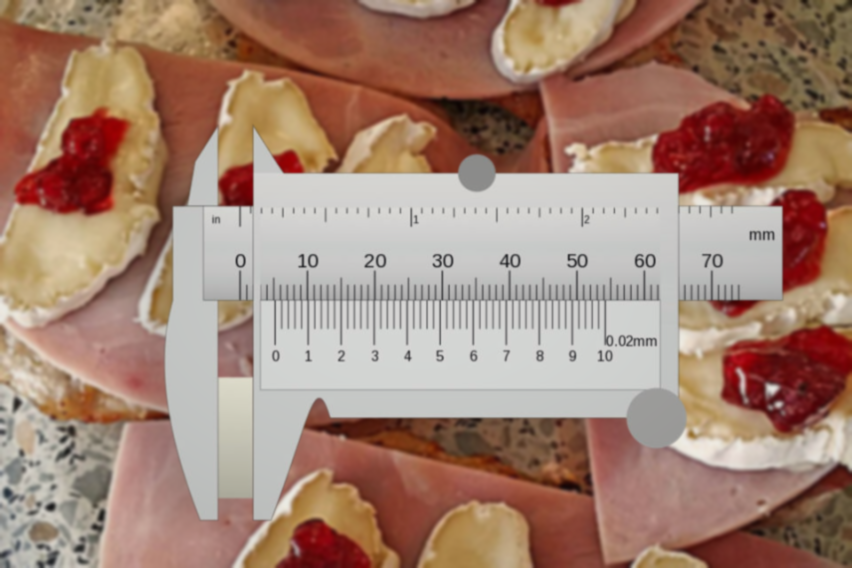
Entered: 5.2 mm
